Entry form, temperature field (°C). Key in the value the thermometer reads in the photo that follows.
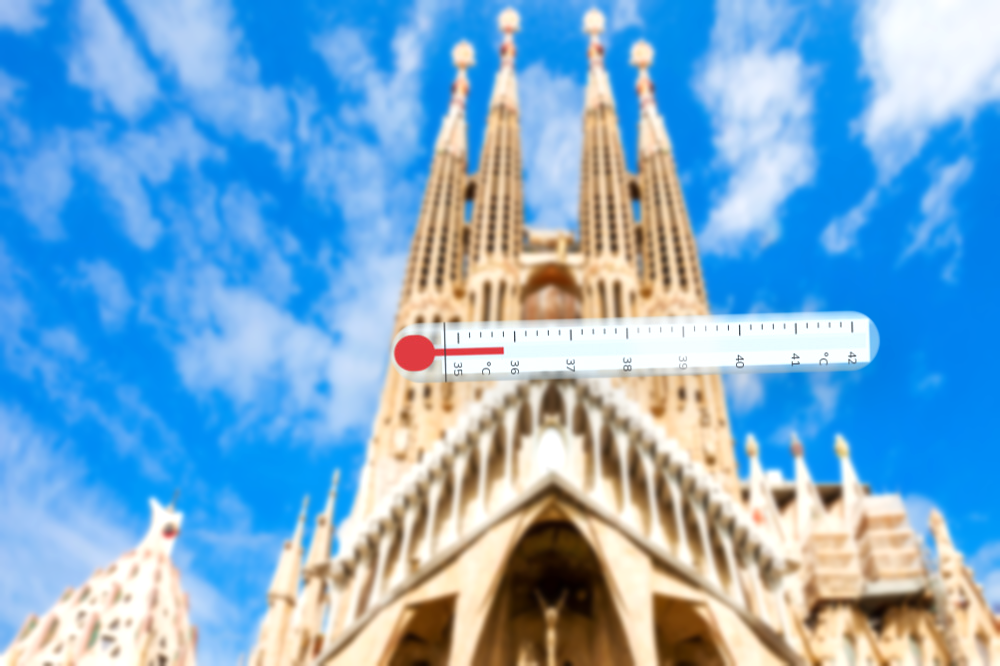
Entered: 35.8 °C
